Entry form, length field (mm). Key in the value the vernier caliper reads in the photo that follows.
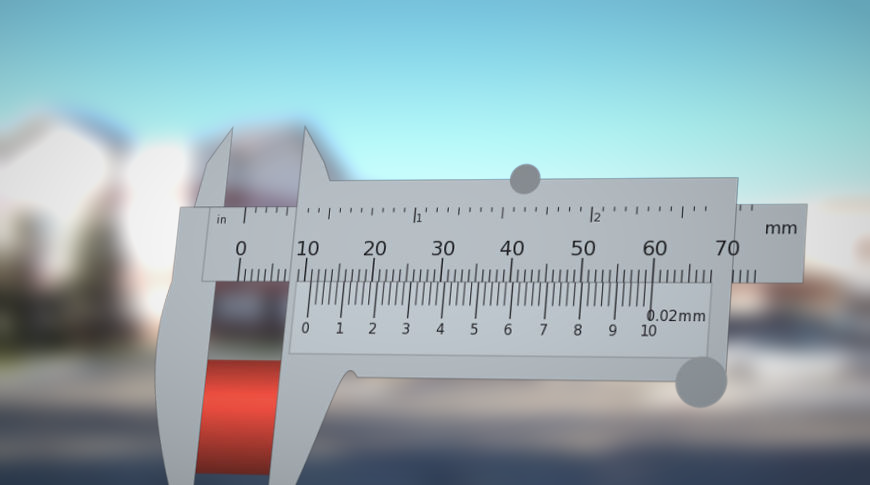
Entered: 11.0 mm
